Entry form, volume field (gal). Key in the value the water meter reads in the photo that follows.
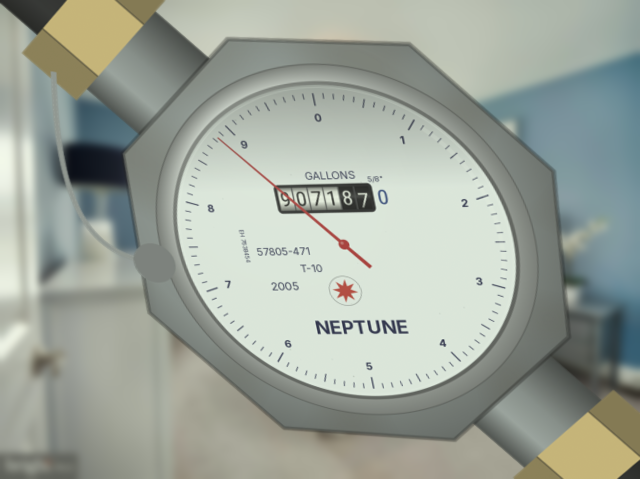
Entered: 9071868.8 gal
